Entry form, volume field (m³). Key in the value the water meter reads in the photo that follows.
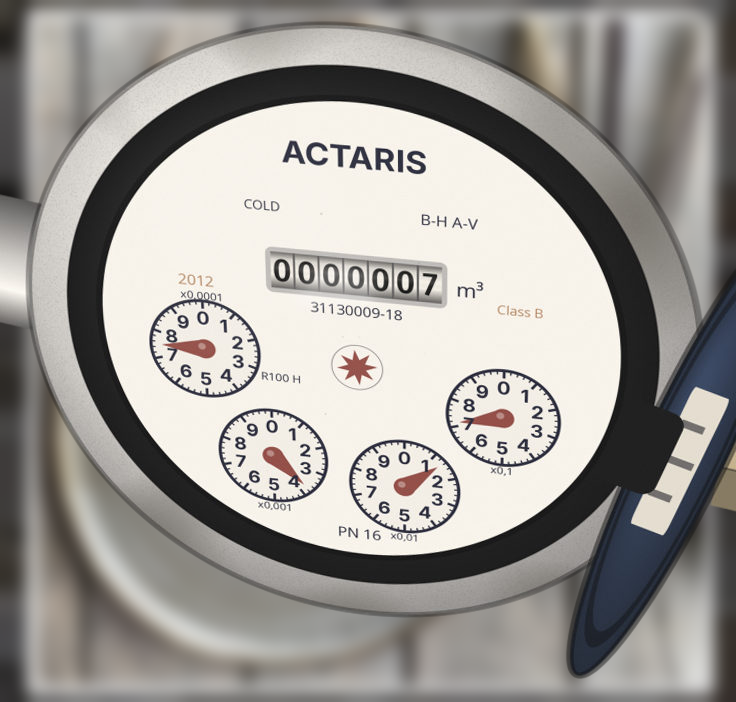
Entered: 7.7137 m³
